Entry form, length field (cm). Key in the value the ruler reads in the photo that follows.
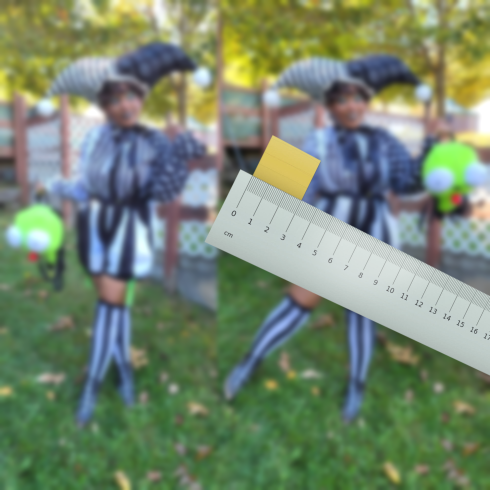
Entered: 3 cm
